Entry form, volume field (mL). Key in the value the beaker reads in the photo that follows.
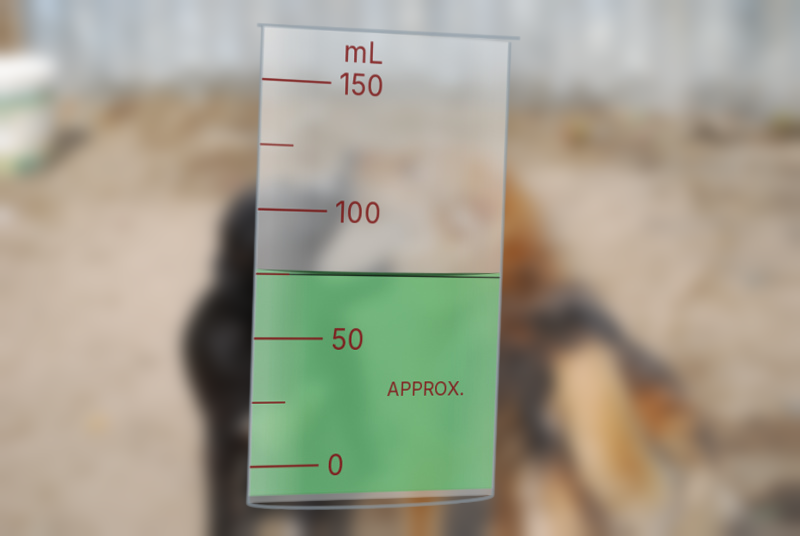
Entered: 75 mL
